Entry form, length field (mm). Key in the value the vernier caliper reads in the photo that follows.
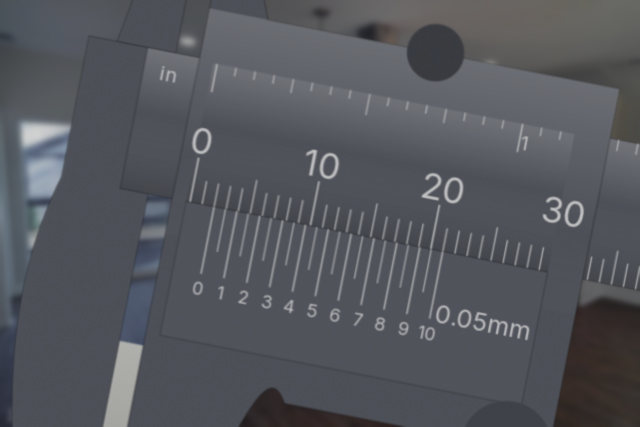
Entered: 2.0 mm
